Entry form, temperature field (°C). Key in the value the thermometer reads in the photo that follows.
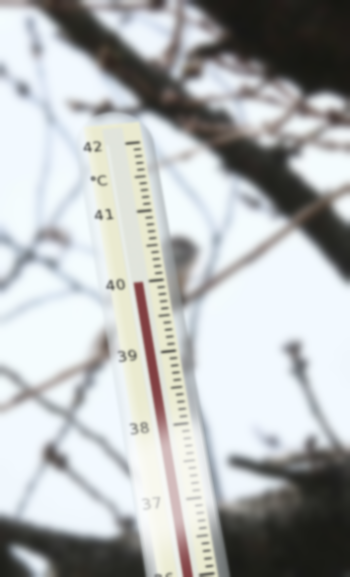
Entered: 40 °C
